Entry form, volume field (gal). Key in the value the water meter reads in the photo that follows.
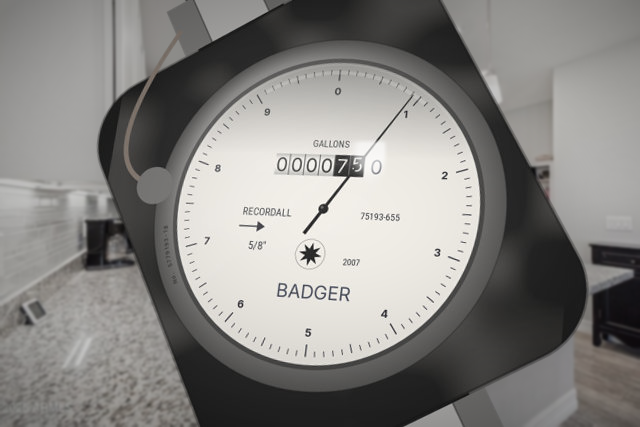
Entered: 750.9 gal
